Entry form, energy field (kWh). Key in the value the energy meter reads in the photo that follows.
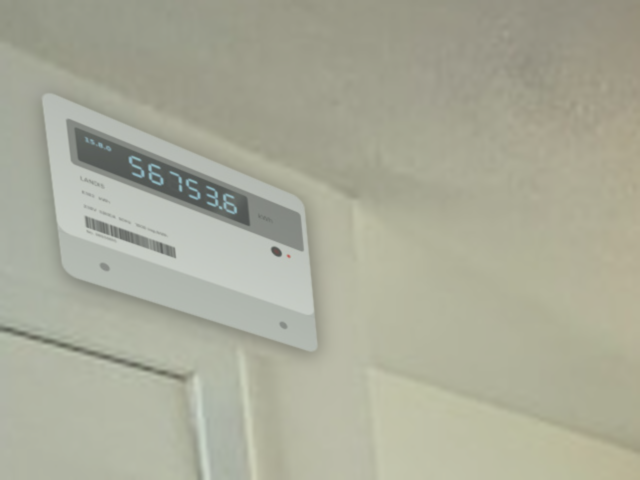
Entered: 56753.6 kWh
